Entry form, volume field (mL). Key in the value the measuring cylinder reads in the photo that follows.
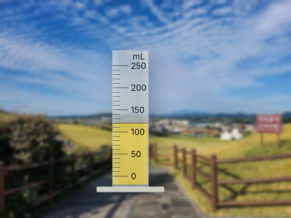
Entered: 120 mL
